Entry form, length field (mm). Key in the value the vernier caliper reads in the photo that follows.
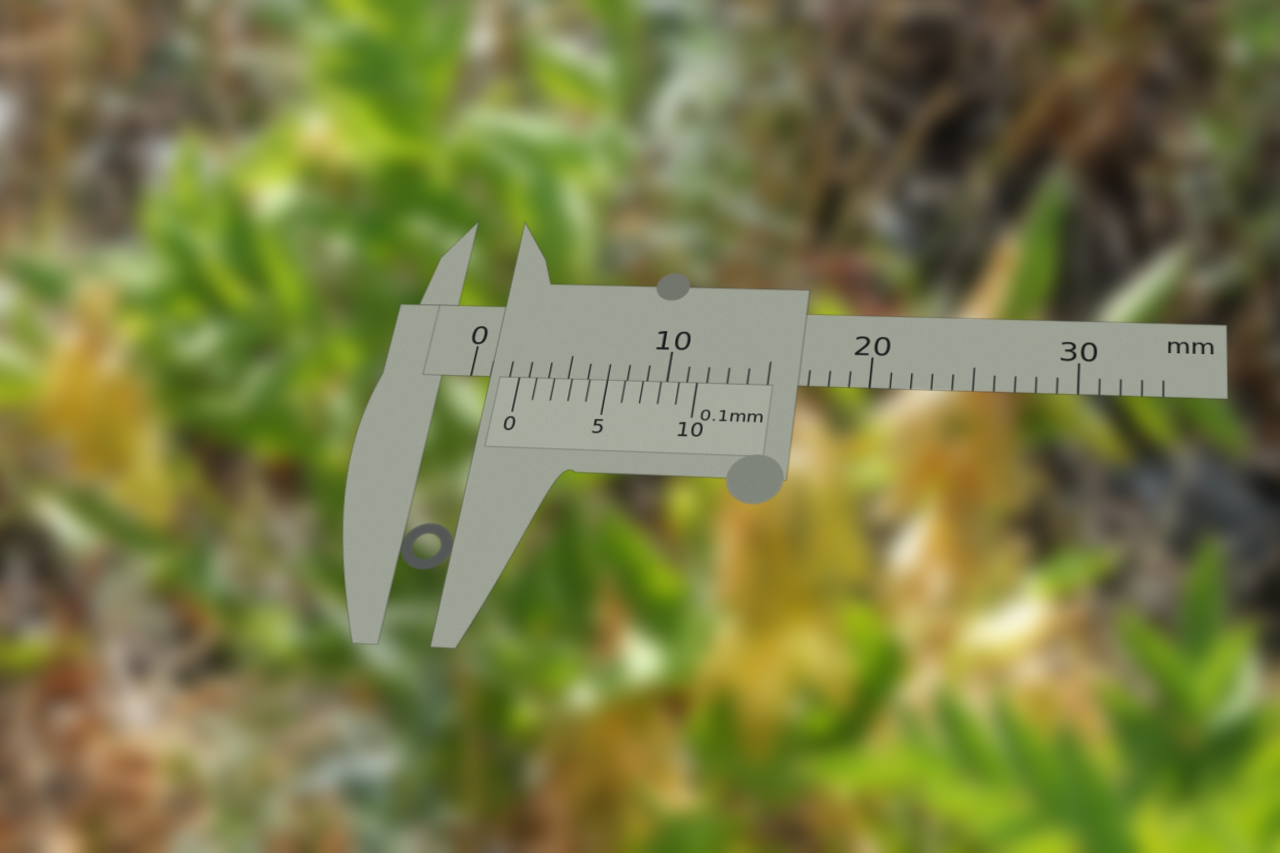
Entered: 2.5 mm
